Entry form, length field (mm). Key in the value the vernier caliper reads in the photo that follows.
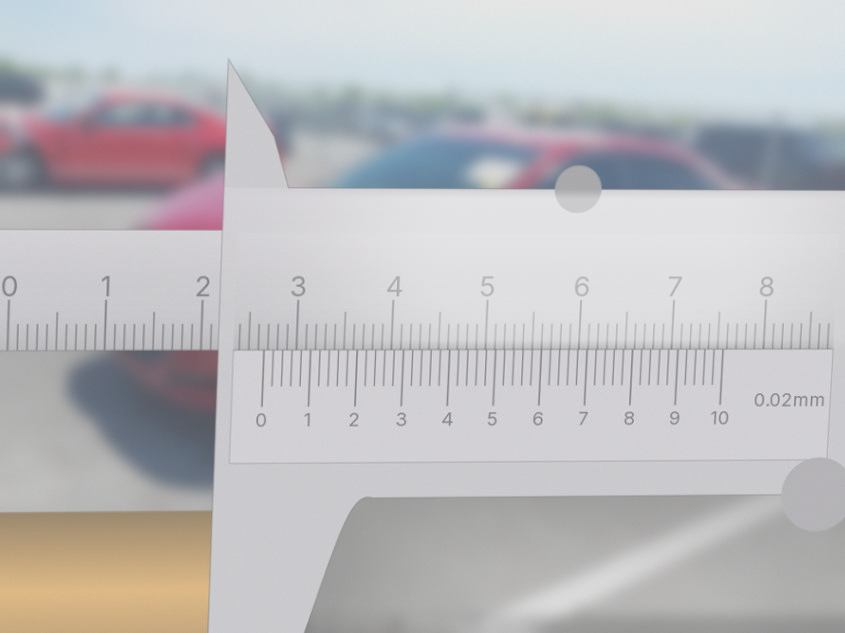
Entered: 26.6 mm
